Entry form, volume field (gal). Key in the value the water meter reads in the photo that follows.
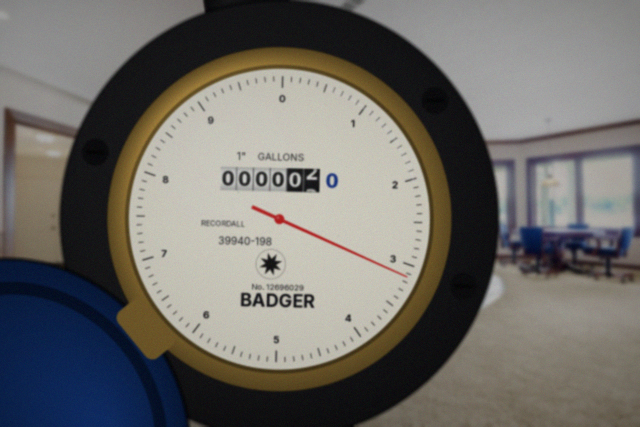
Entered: 23.1 gal
